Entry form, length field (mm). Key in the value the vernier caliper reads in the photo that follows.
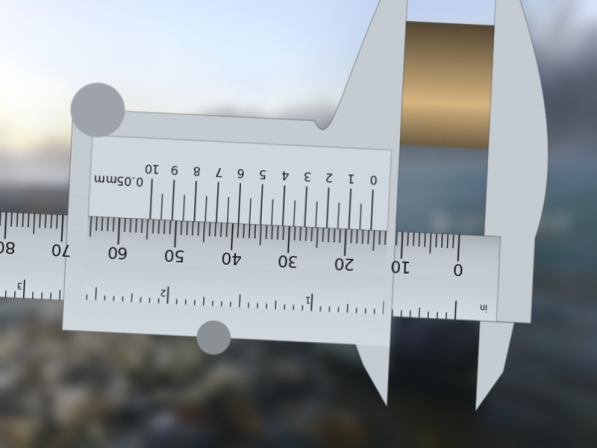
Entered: 15.6 mm
